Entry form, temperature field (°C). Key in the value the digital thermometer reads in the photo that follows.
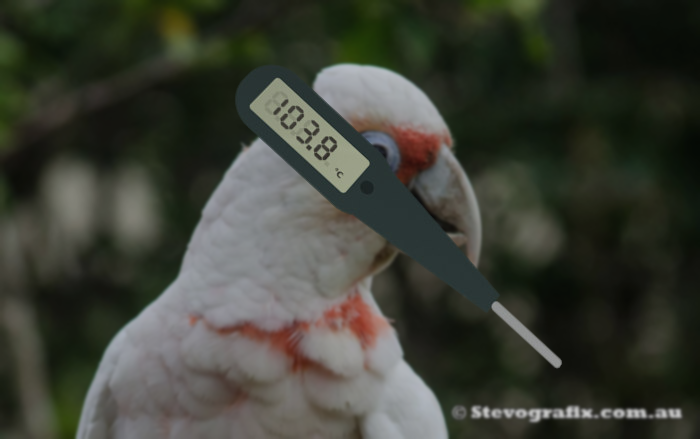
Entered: 103.8 °C
